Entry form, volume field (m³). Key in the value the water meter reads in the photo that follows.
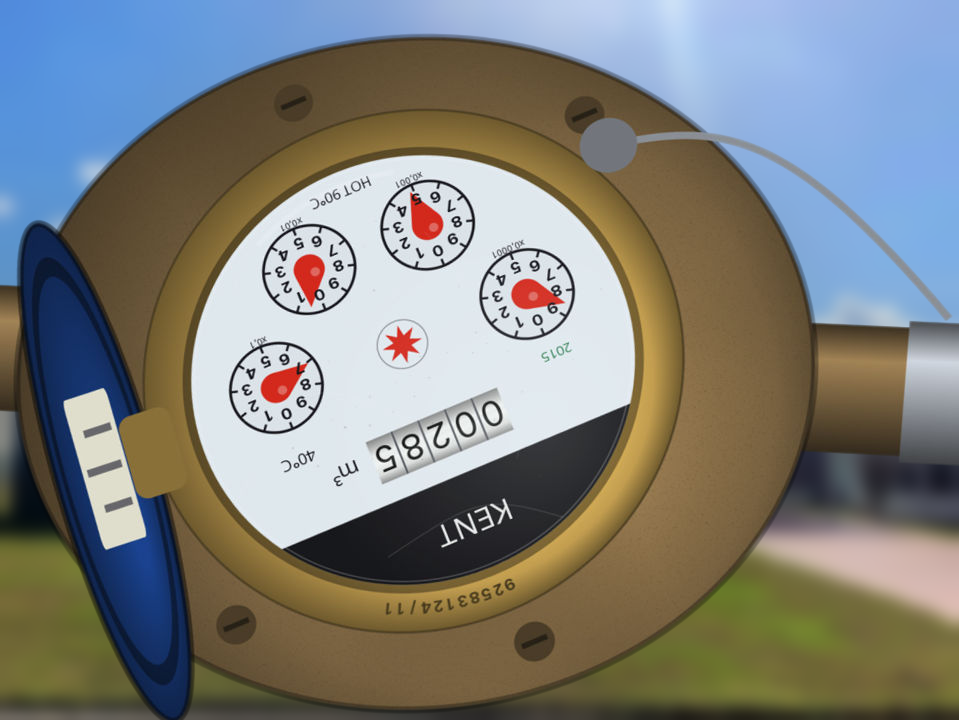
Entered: 285.7048 m³
